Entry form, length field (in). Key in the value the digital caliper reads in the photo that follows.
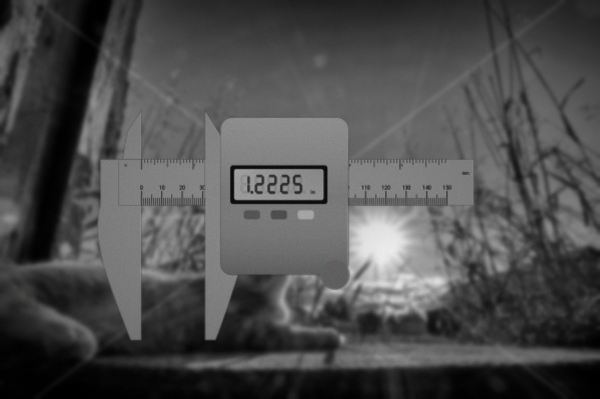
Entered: 1.2225 in
